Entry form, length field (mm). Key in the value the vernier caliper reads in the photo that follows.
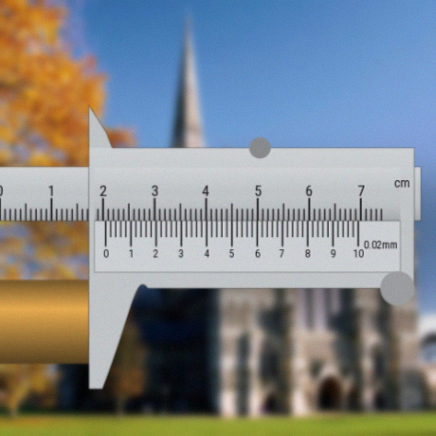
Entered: 20.5 mm
